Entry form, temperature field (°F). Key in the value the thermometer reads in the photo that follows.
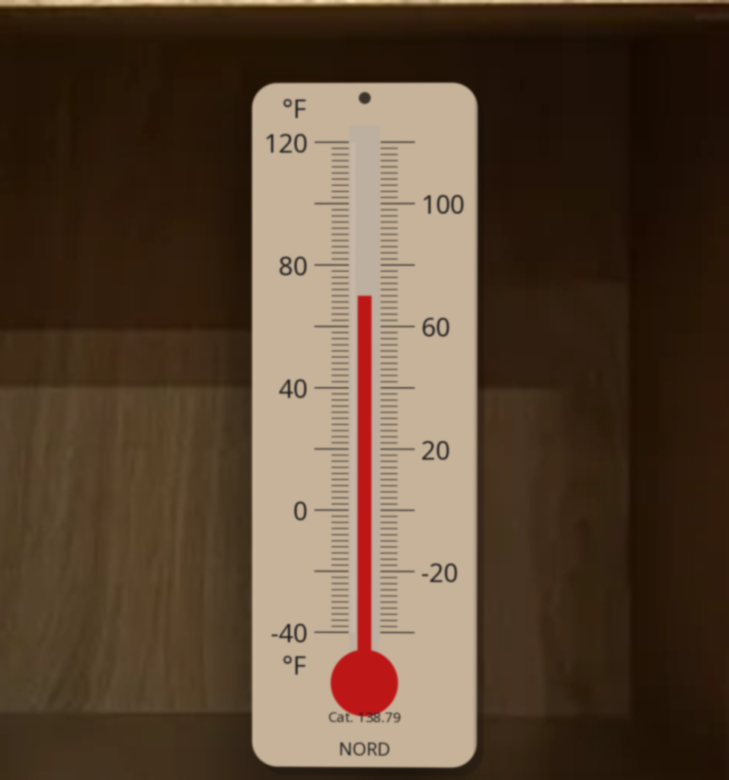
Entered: 70 °F
